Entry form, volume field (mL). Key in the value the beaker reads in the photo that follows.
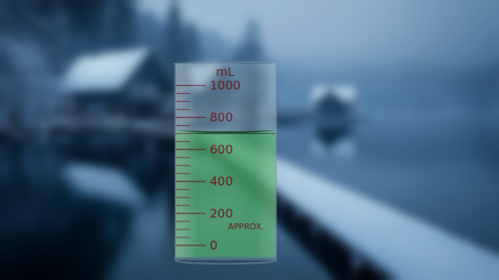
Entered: 700 mL
